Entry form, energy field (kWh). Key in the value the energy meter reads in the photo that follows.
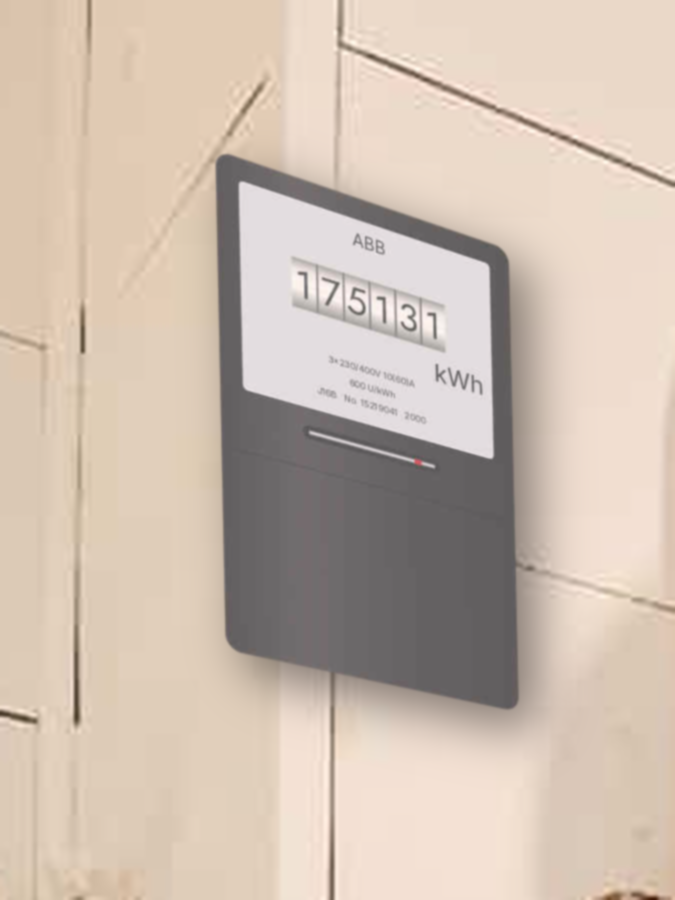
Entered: 175131 kWh
